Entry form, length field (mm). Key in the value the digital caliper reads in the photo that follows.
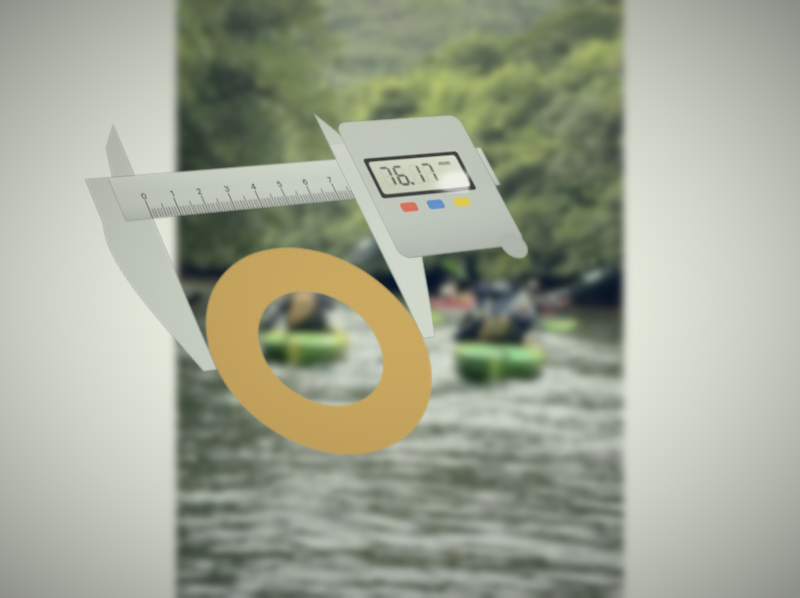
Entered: 76.17 mm
